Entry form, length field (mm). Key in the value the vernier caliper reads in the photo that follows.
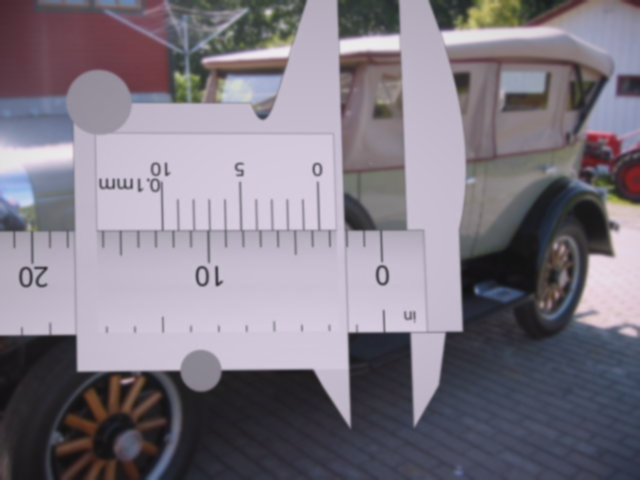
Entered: 3.6 mm
